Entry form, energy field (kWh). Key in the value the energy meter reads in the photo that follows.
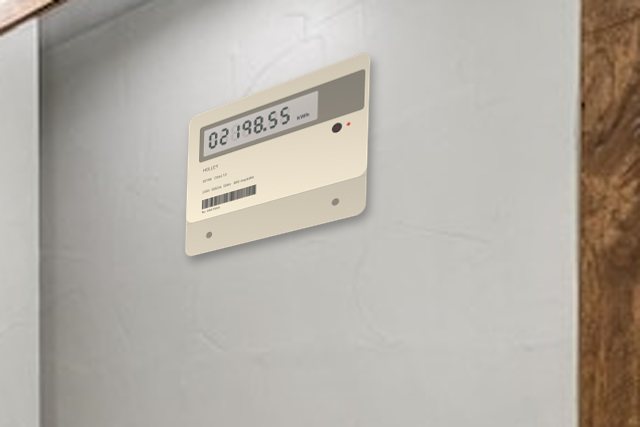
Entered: 2198.55 kWh
